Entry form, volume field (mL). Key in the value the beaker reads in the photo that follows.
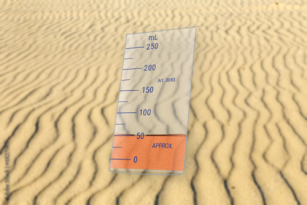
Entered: 50 mL
